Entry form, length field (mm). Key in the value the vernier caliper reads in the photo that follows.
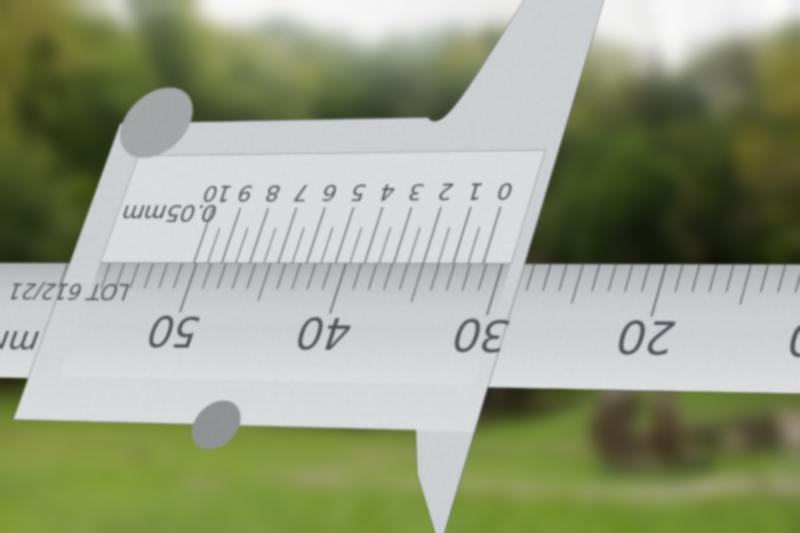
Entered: 31.2 mm
